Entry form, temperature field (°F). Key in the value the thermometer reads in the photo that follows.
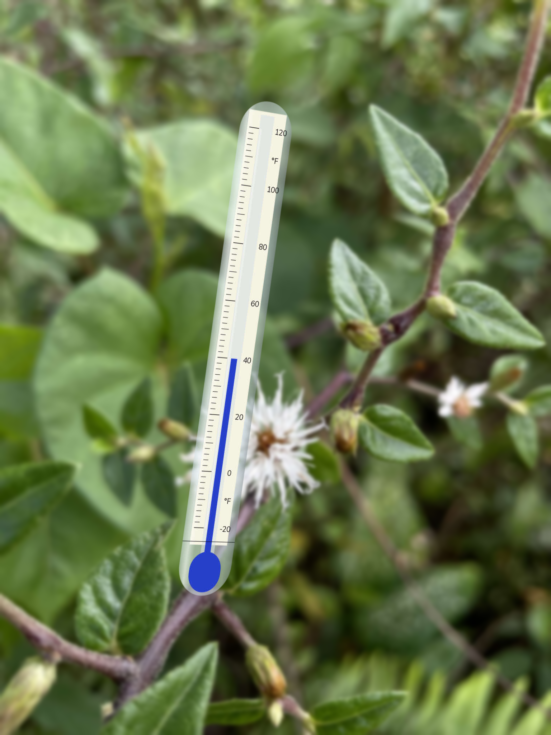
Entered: 40 °F
